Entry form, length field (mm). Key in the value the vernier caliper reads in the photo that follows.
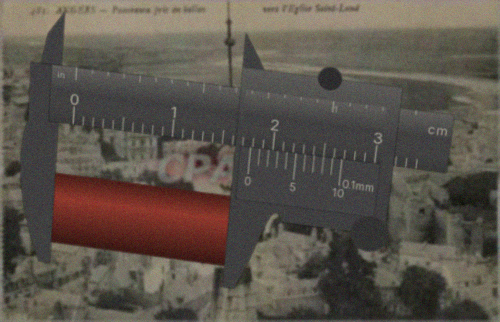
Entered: 17.8 mm
